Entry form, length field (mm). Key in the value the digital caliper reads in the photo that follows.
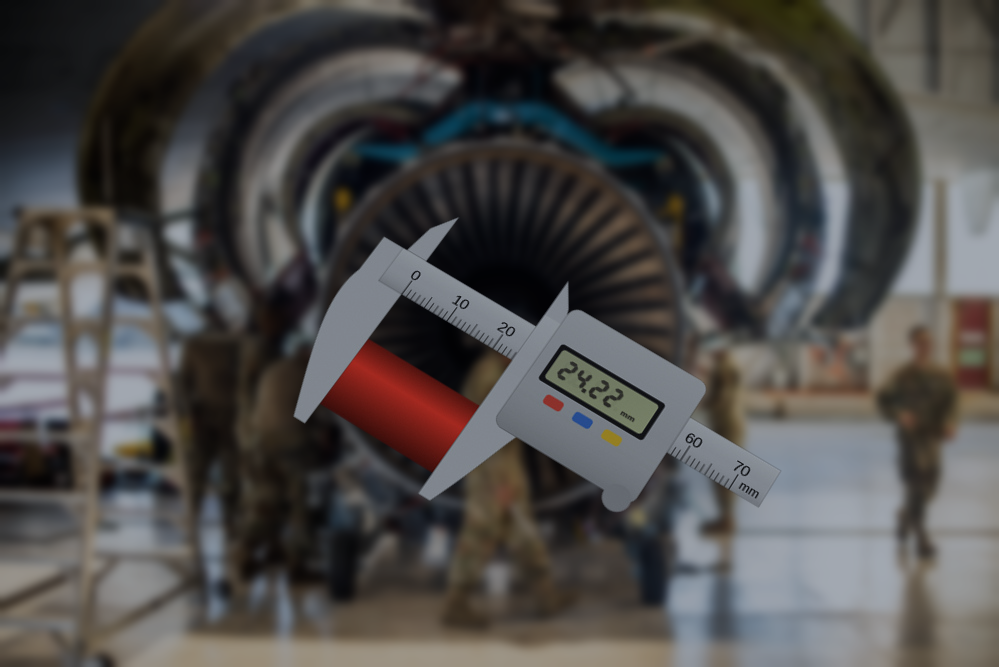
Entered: 24.22 mm
